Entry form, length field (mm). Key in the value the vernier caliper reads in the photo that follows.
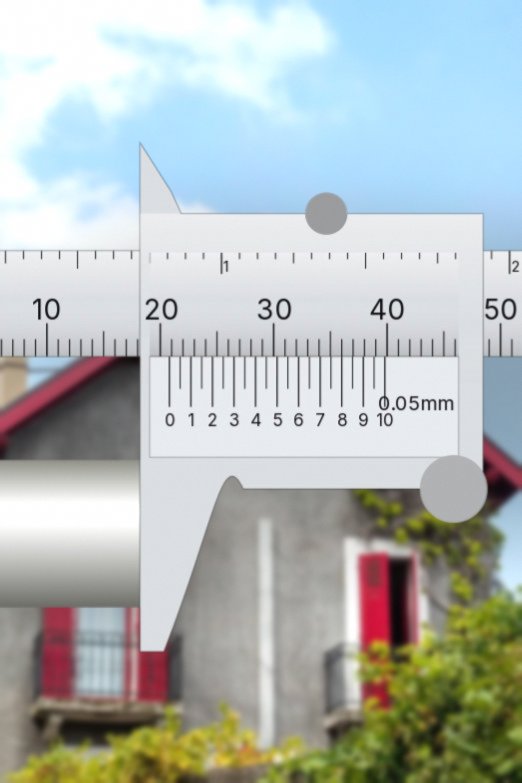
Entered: 20.8 mm
